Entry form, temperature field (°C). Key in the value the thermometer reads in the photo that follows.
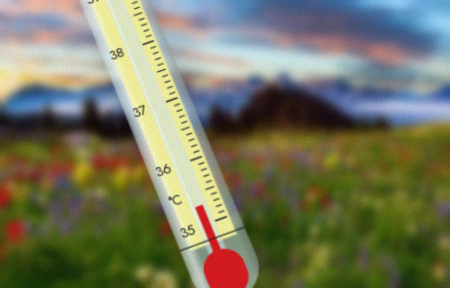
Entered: 35.3 °C
